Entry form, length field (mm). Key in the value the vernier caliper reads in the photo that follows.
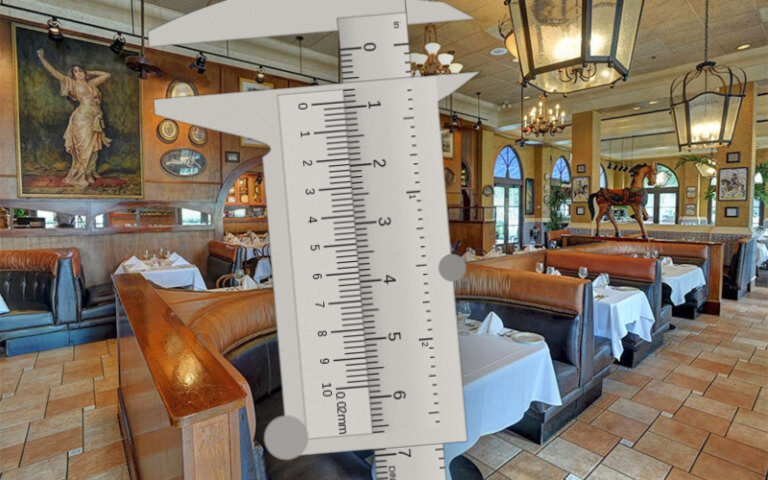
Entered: 9.0 mm
